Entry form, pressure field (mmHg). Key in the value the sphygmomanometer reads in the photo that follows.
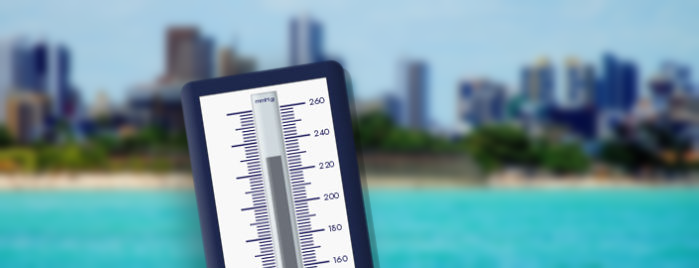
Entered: 230 mmHg
